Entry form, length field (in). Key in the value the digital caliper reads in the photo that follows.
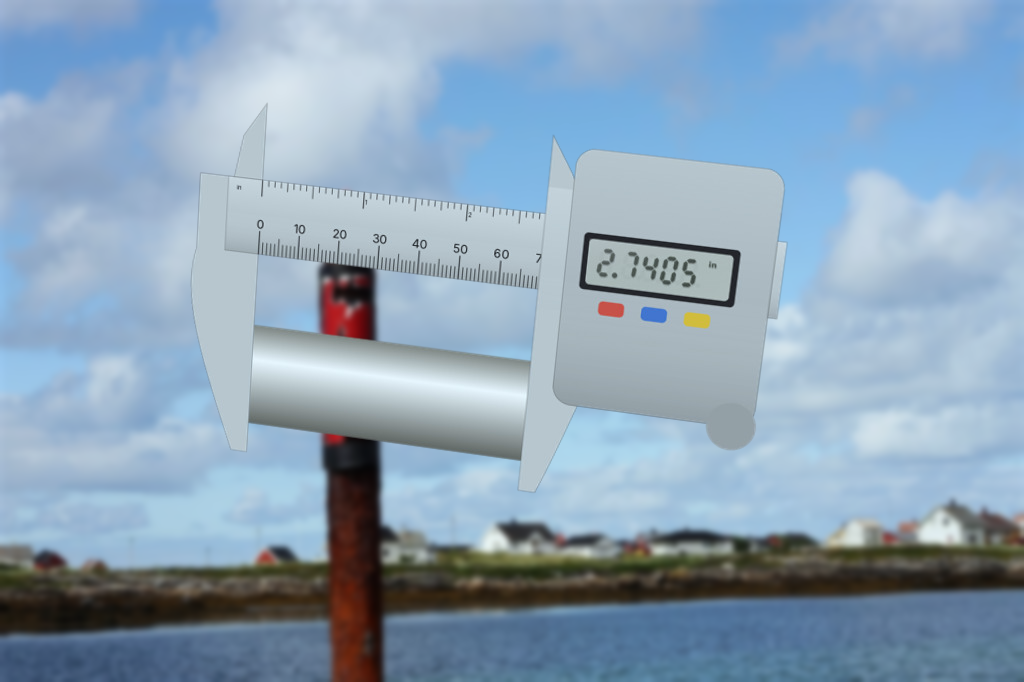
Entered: 2.7405 in
